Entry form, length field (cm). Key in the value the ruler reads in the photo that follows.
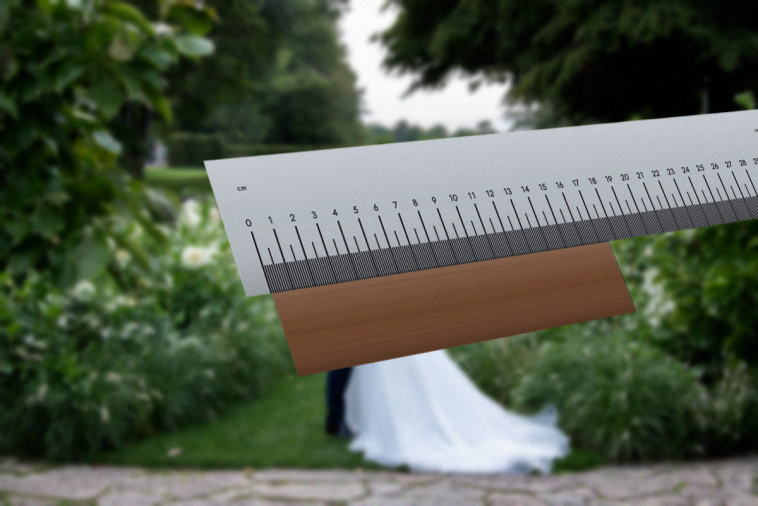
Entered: 17.5 cm
